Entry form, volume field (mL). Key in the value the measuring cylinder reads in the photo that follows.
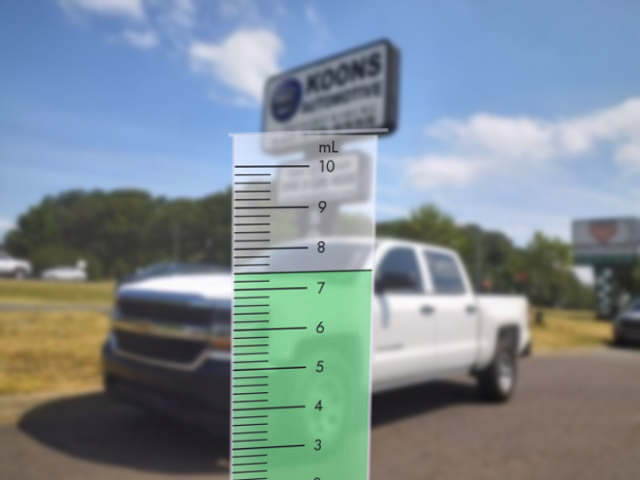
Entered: 7.4 mL
